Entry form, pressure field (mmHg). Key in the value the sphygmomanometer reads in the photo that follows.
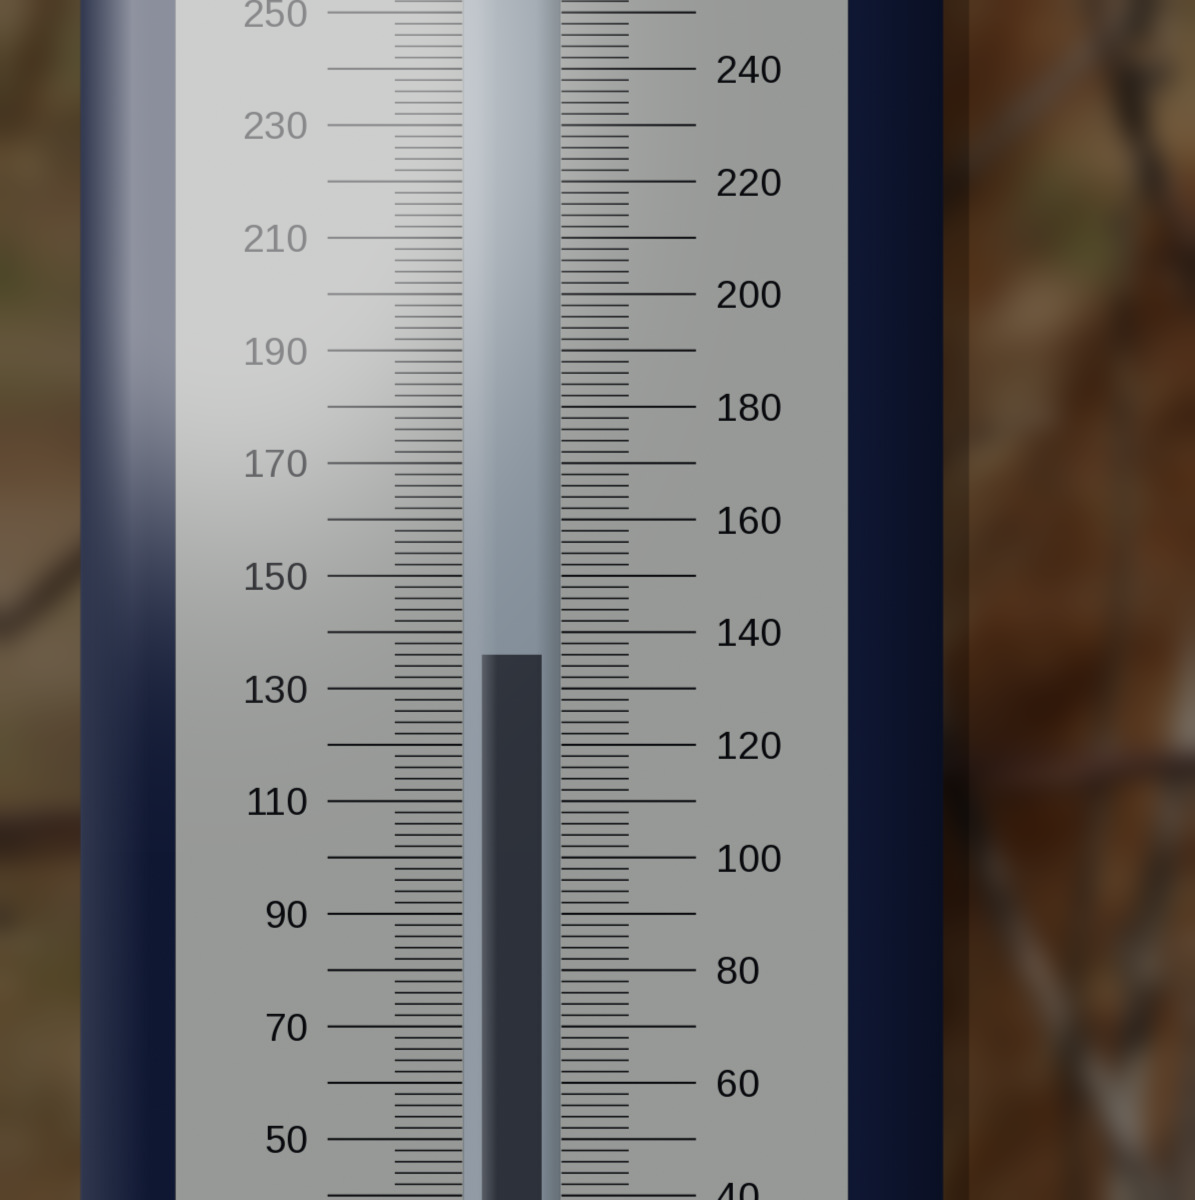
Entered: 136 mmHg
